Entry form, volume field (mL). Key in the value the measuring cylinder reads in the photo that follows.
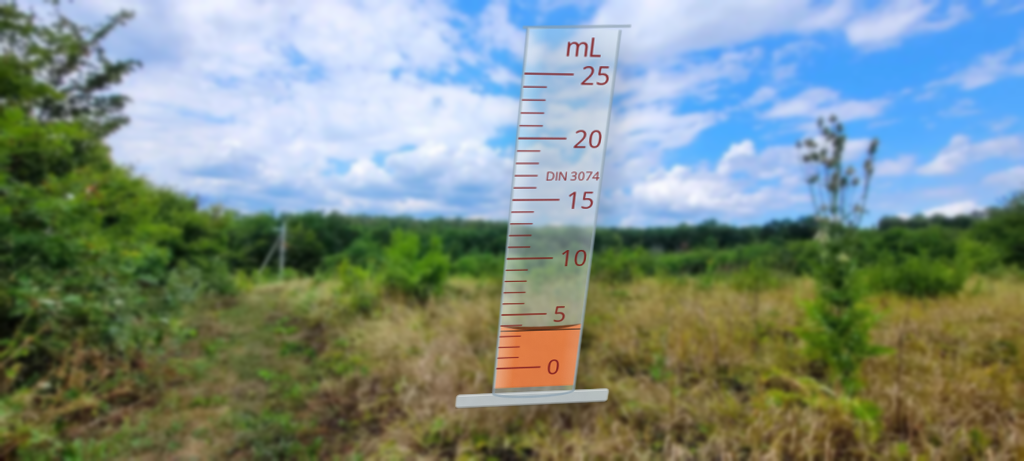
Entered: 3.5 mL
